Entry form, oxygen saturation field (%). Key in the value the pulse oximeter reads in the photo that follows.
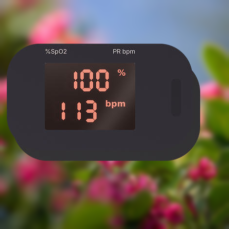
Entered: 100 %
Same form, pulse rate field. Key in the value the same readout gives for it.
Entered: 113 bpm
